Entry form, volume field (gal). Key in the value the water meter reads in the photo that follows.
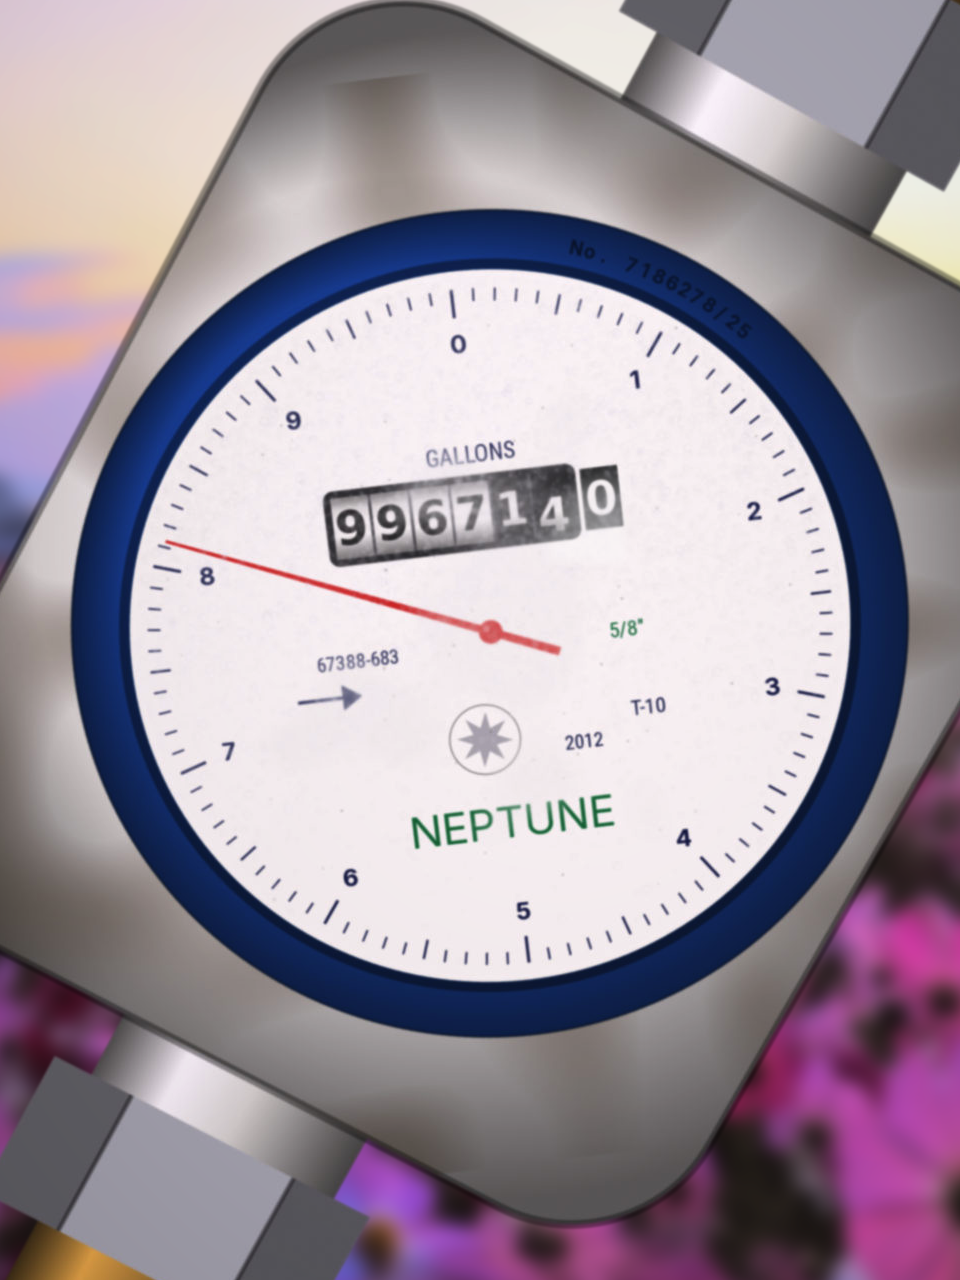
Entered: 9967138.1 gal
